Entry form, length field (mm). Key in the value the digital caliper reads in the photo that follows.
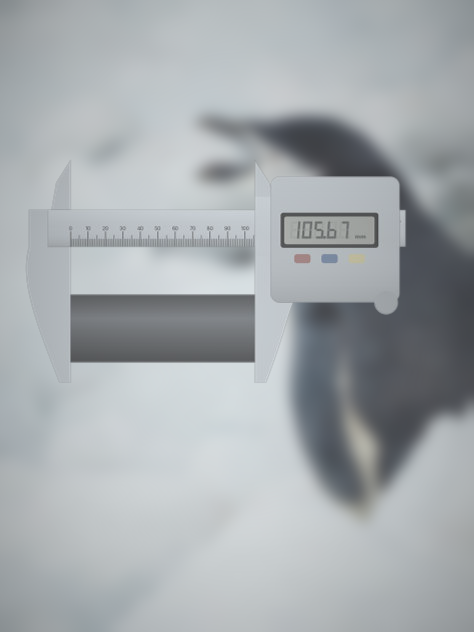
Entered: 105.67 mm
